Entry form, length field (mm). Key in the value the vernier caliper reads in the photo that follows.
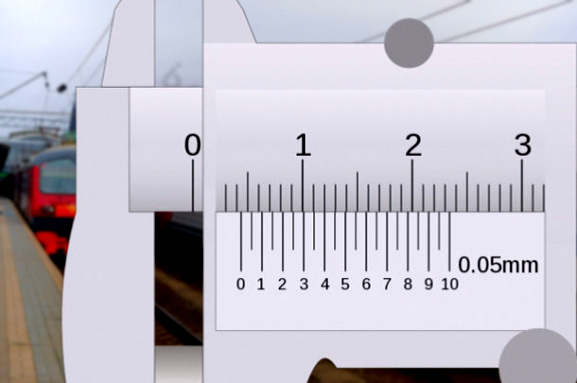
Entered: 4.4 mm
